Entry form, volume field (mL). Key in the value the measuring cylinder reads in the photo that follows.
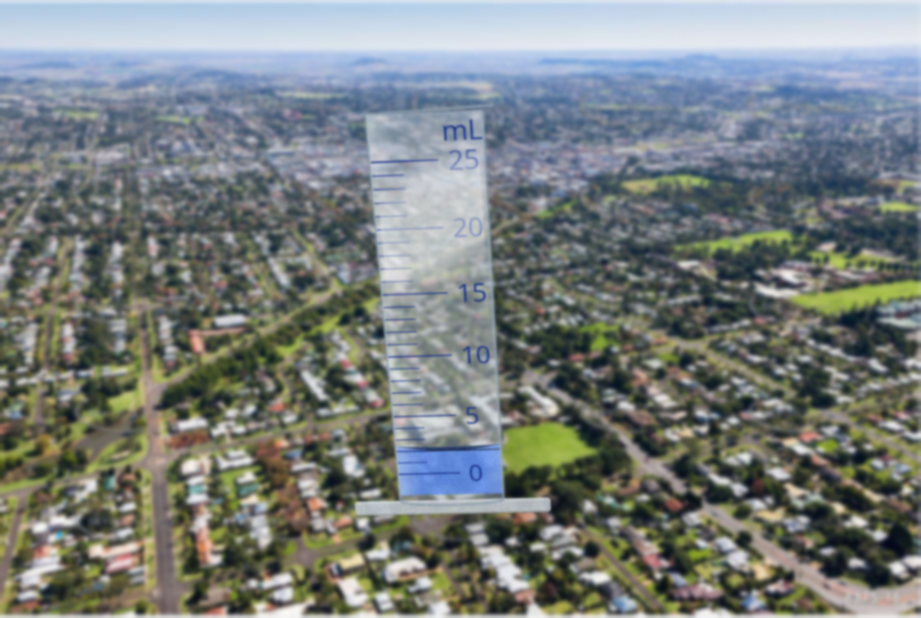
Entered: 2 mL
